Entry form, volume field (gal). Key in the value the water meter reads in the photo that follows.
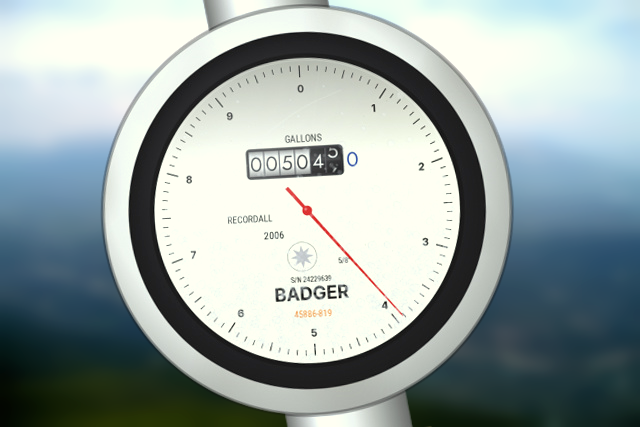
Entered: 50453.9 gal
